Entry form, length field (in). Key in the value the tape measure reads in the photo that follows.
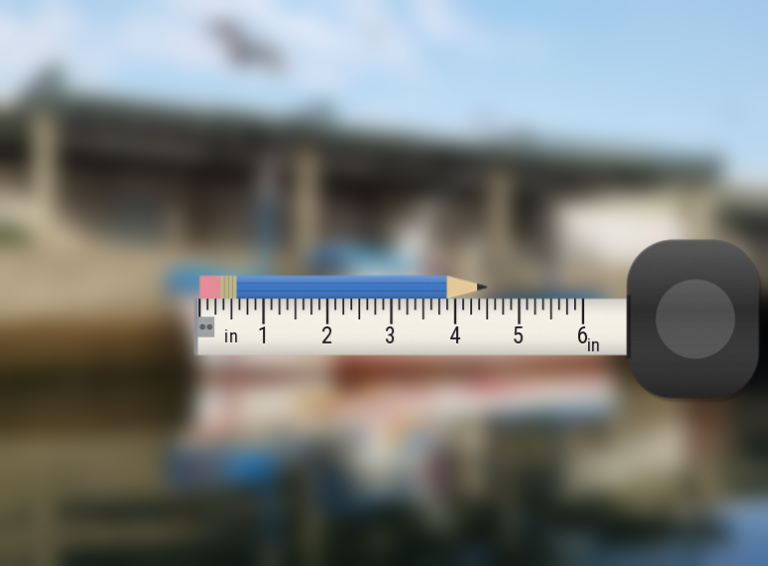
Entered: 4.5 in
